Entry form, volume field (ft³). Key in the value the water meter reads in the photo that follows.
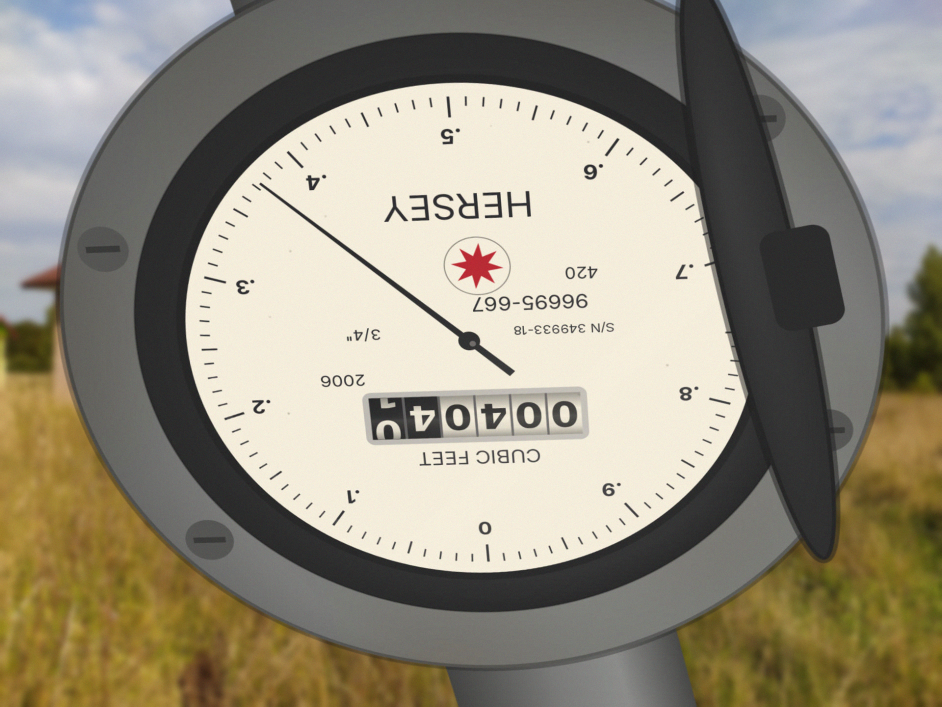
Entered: 4040.37 ft³
